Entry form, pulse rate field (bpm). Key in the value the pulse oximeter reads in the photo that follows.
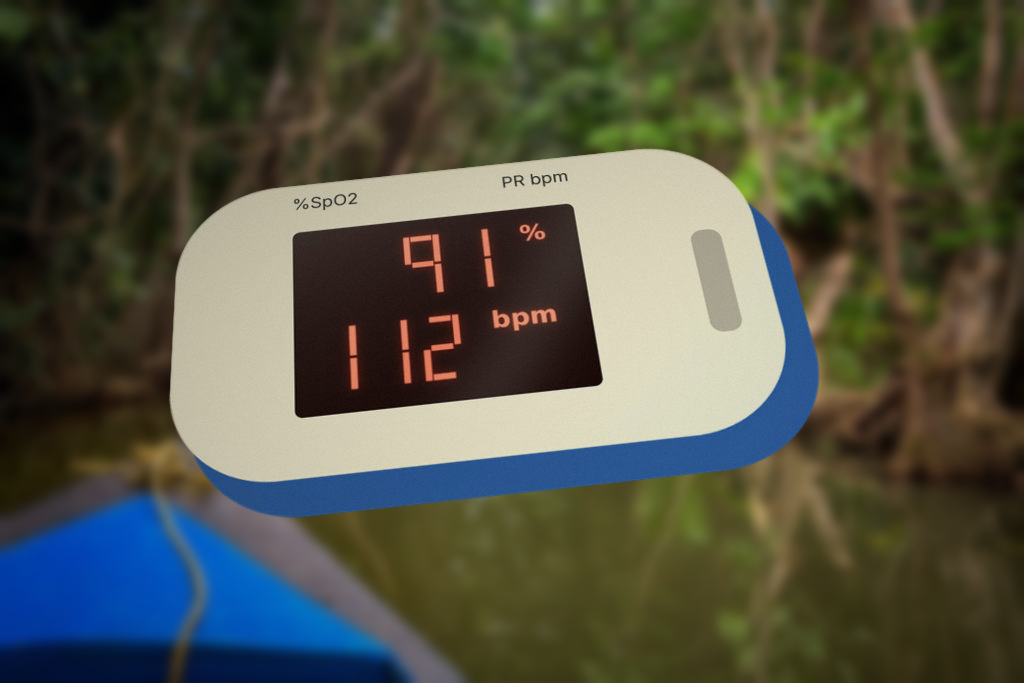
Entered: 112 bpm
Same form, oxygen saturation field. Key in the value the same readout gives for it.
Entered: 91 %
